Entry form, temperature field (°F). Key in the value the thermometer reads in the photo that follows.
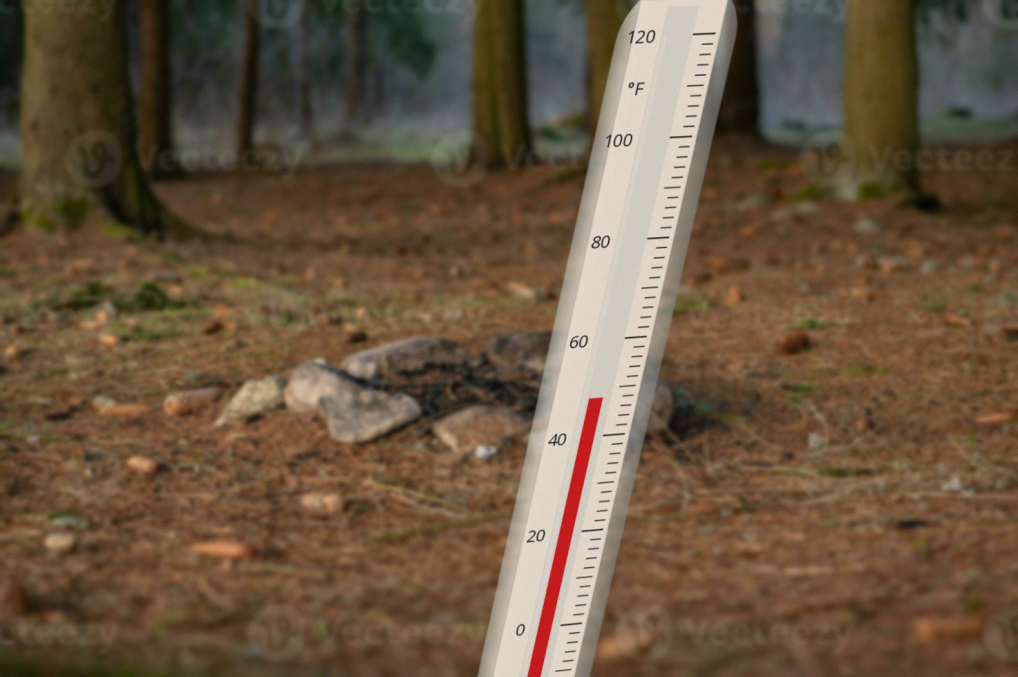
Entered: 48 °F
